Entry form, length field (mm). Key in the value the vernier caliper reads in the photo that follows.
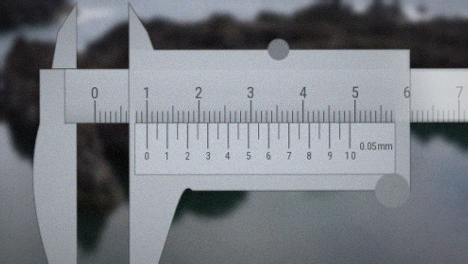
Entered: 10.0 mm
